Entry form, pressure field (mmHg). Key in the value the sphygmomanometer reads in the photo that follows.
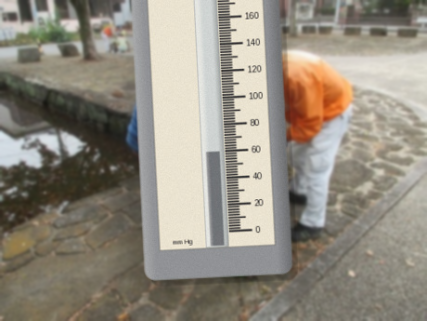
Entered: 60 mmHg
